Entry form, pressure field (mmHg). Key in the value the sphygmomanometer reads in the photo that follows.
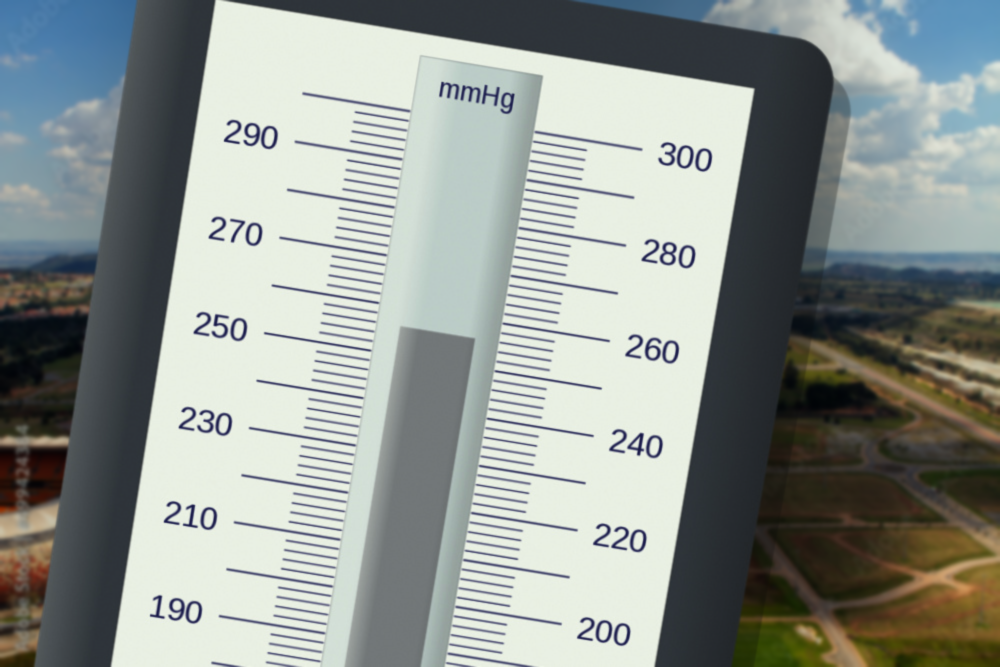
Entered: 256 mmHg
